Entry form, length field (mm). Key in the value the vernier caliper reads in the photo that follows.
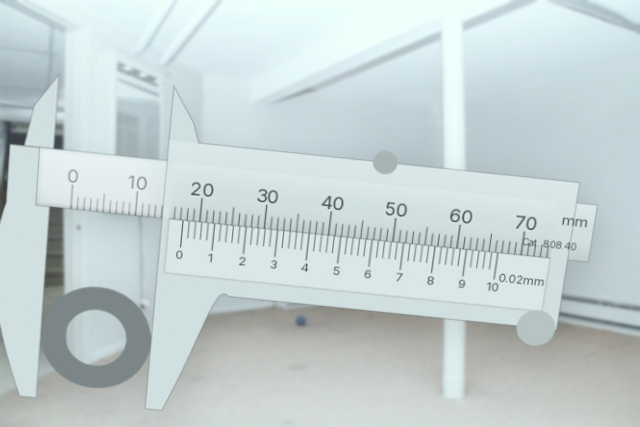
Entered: 17.4 mm
